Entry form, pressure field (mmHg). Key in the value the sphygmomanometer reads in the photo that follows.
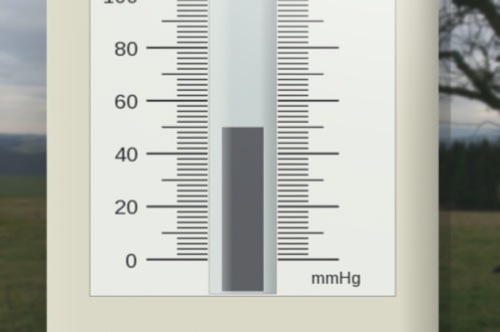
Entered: 50 mmHg
